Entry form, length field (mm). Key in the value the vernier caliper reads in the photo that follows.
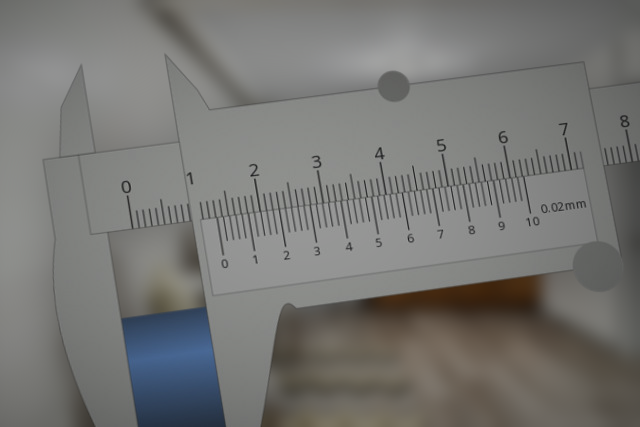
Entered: 13.2 mm
